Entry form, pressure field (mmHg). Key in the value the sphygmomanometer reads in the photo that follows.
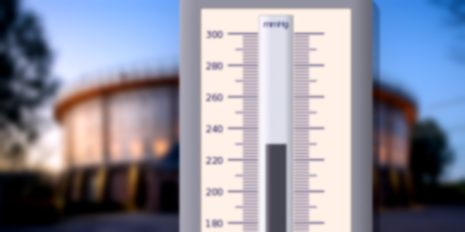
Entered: 230 mmHg
